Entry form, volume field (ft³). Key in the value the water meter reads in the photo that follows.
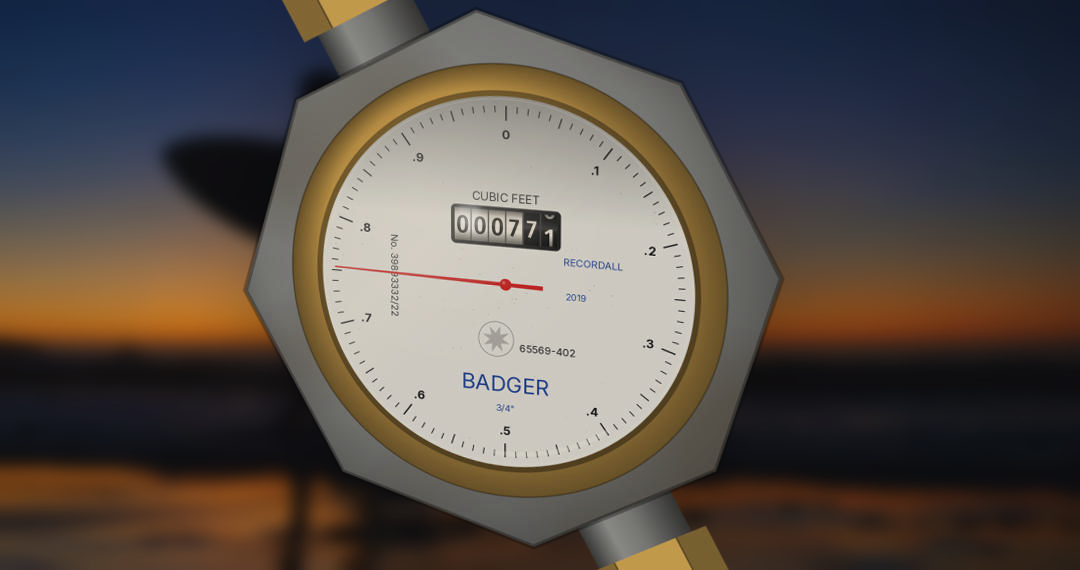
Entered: 770.75 ft³
